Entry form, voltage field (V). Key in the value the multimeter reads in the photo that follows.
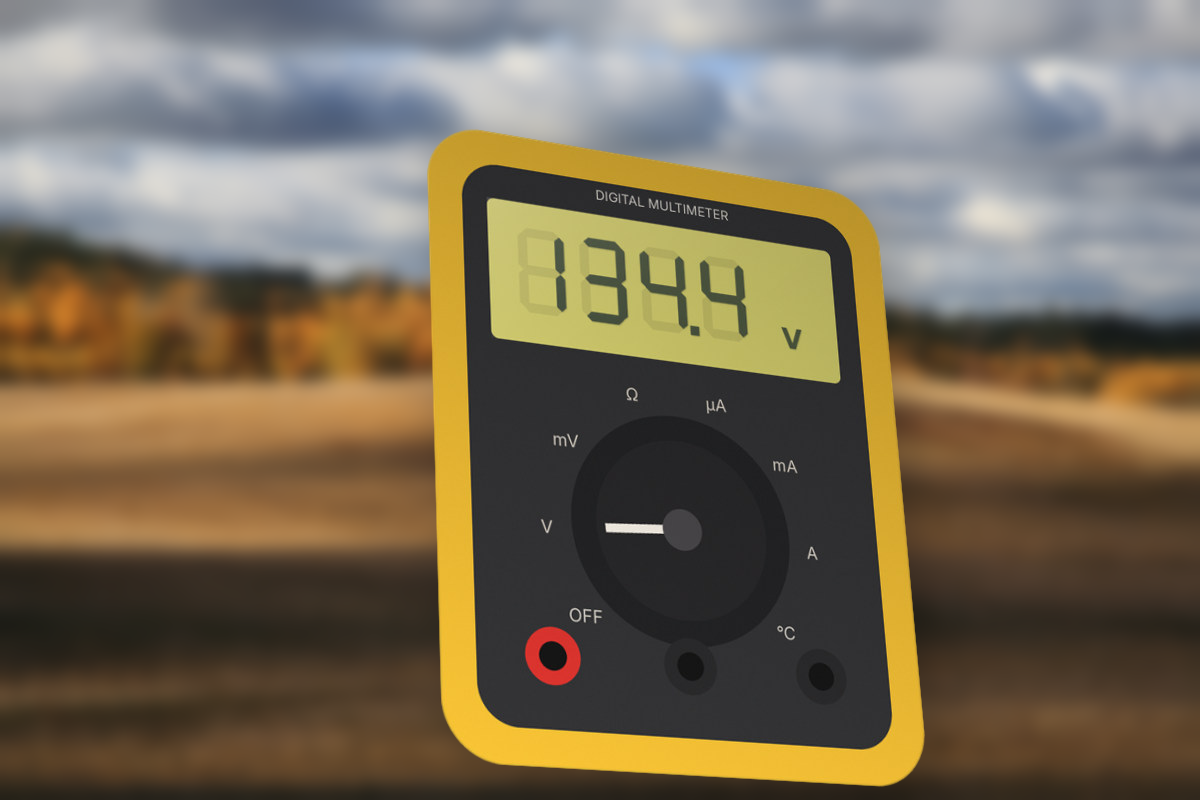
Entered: 134.4 V
